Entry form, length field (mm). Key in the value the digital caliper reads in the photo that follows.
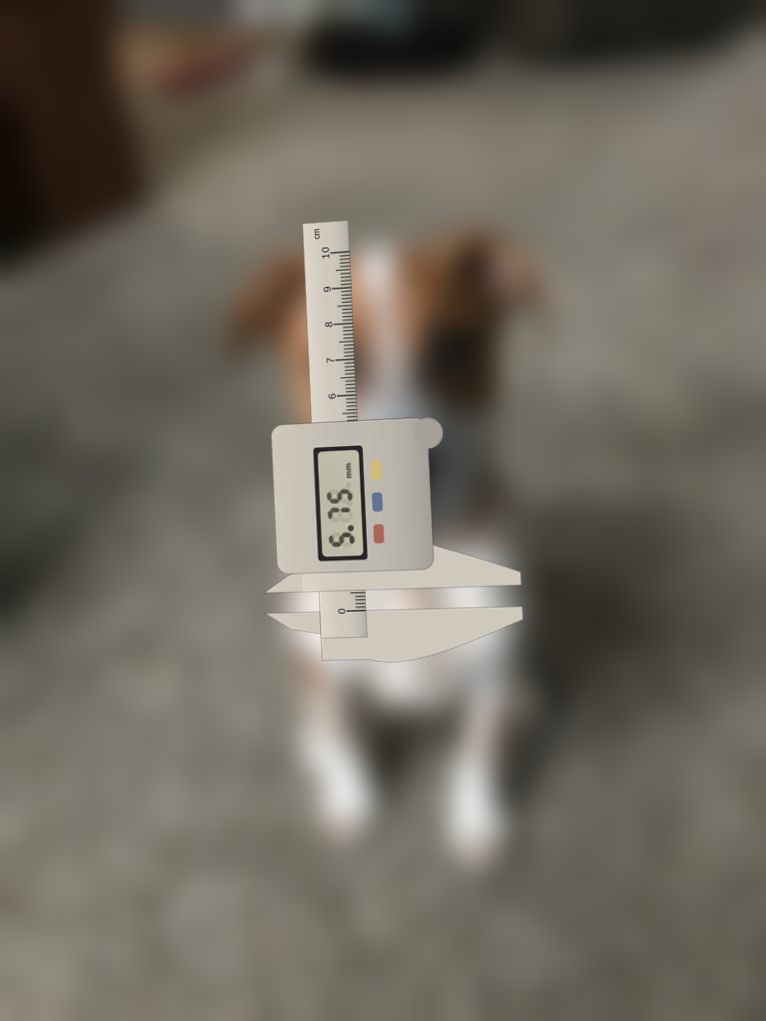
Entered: 5.75 mm
